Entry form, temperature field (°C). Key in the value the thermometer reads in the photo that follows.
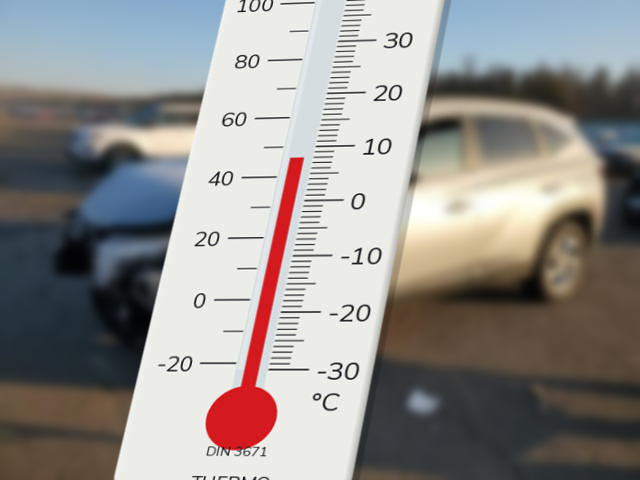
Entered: 8 °C
